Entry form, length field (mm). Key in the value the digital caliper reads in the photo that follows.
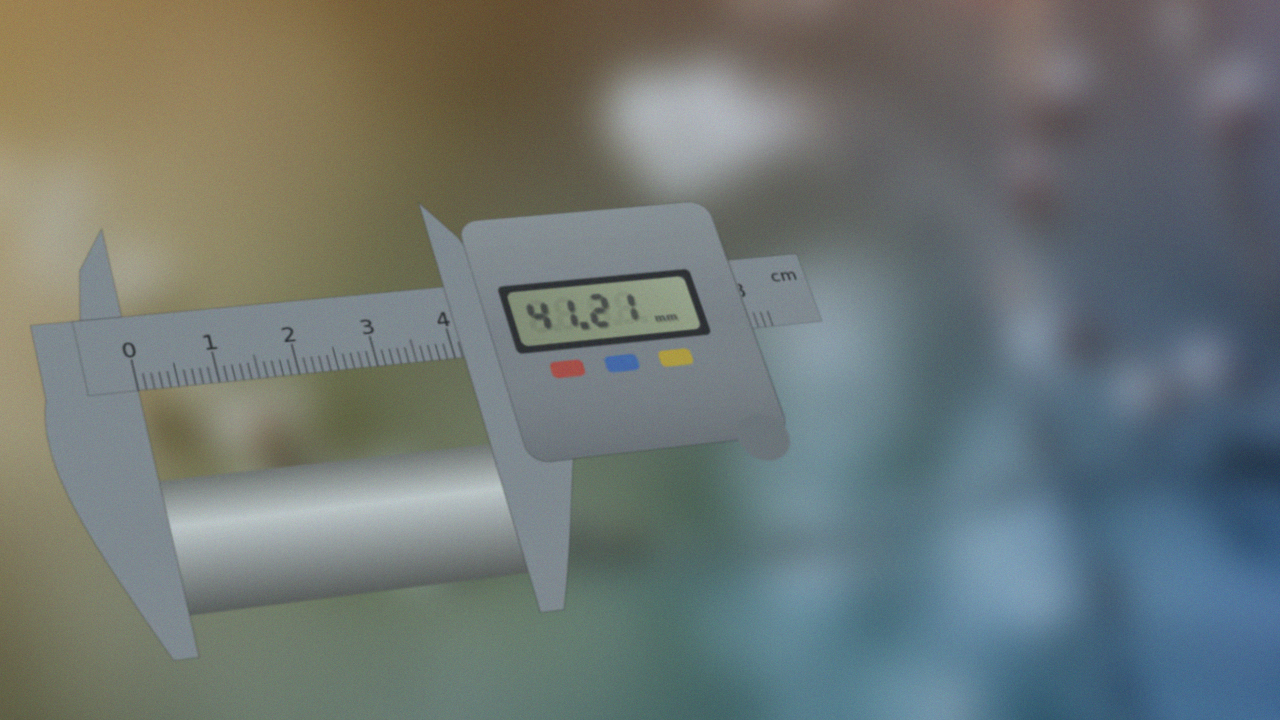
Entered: 41.21 mm
